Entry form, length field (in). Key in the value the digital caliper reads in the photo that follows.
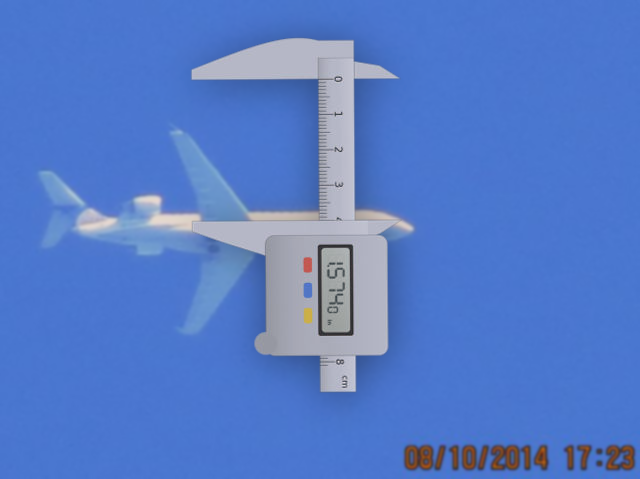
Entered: 1.5740 in
